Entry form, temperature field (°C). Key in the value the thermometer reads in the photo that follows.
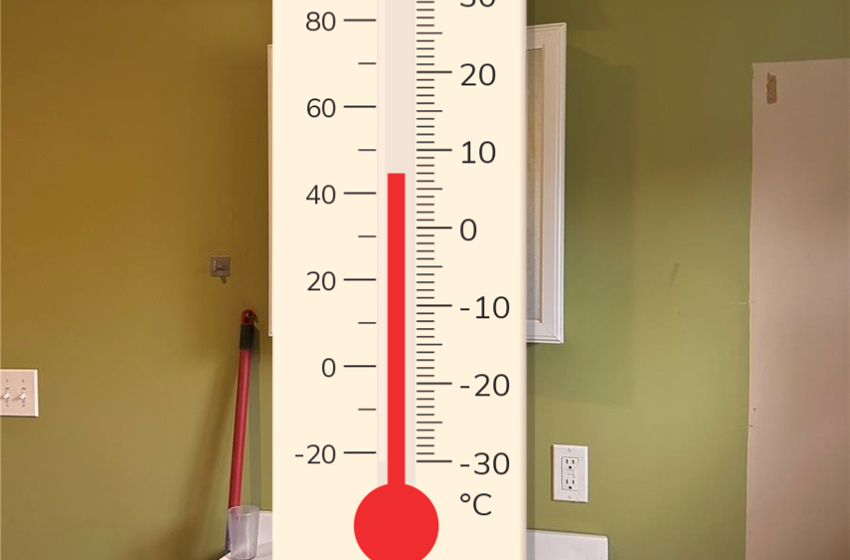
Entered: 7 °C
